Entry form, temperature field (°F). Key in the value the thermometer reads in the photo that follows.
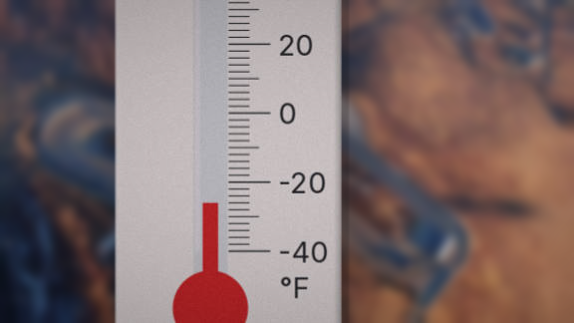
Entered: -26 °F
